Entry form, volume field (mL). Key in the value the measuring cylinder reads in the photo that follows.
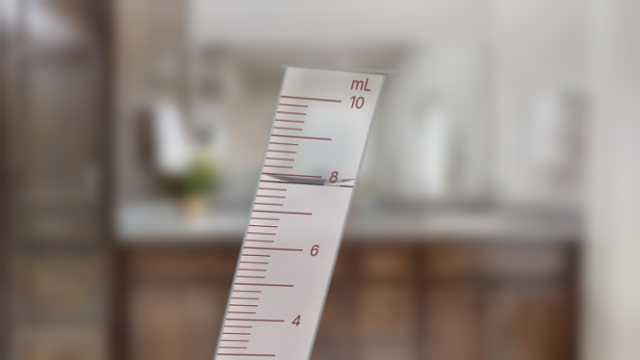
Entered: 7.8 mL
